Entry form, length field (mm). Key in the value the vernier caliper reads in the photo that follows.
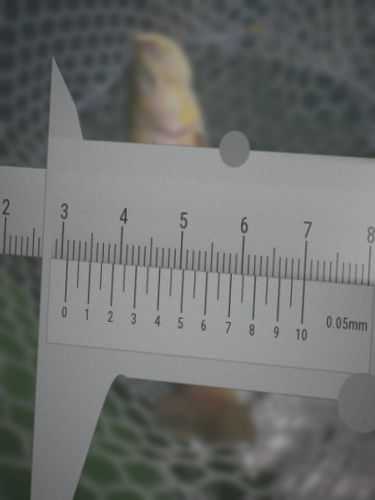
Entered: 31.0 mm
